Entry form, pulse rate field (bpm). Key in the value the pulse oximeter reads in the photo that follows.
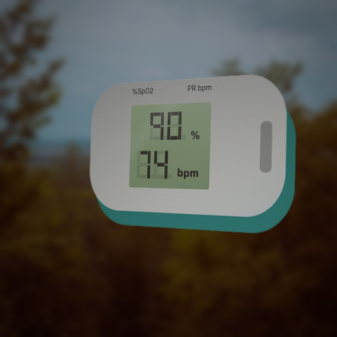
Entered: 74 bpm
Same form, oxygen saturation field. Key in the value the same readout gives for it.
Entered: 90 %
